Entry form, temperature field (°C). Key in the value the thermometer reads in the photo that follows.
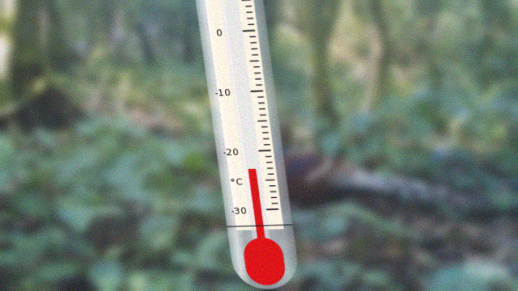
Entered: -23 °C
